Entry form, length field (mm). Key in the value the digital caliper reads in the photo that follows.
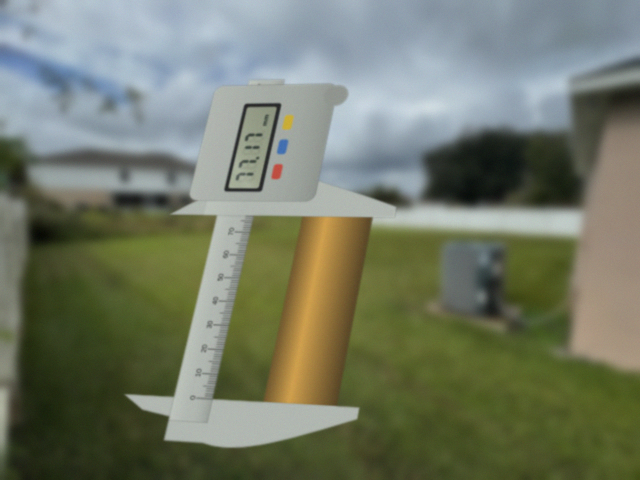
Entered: 77.17 mm
